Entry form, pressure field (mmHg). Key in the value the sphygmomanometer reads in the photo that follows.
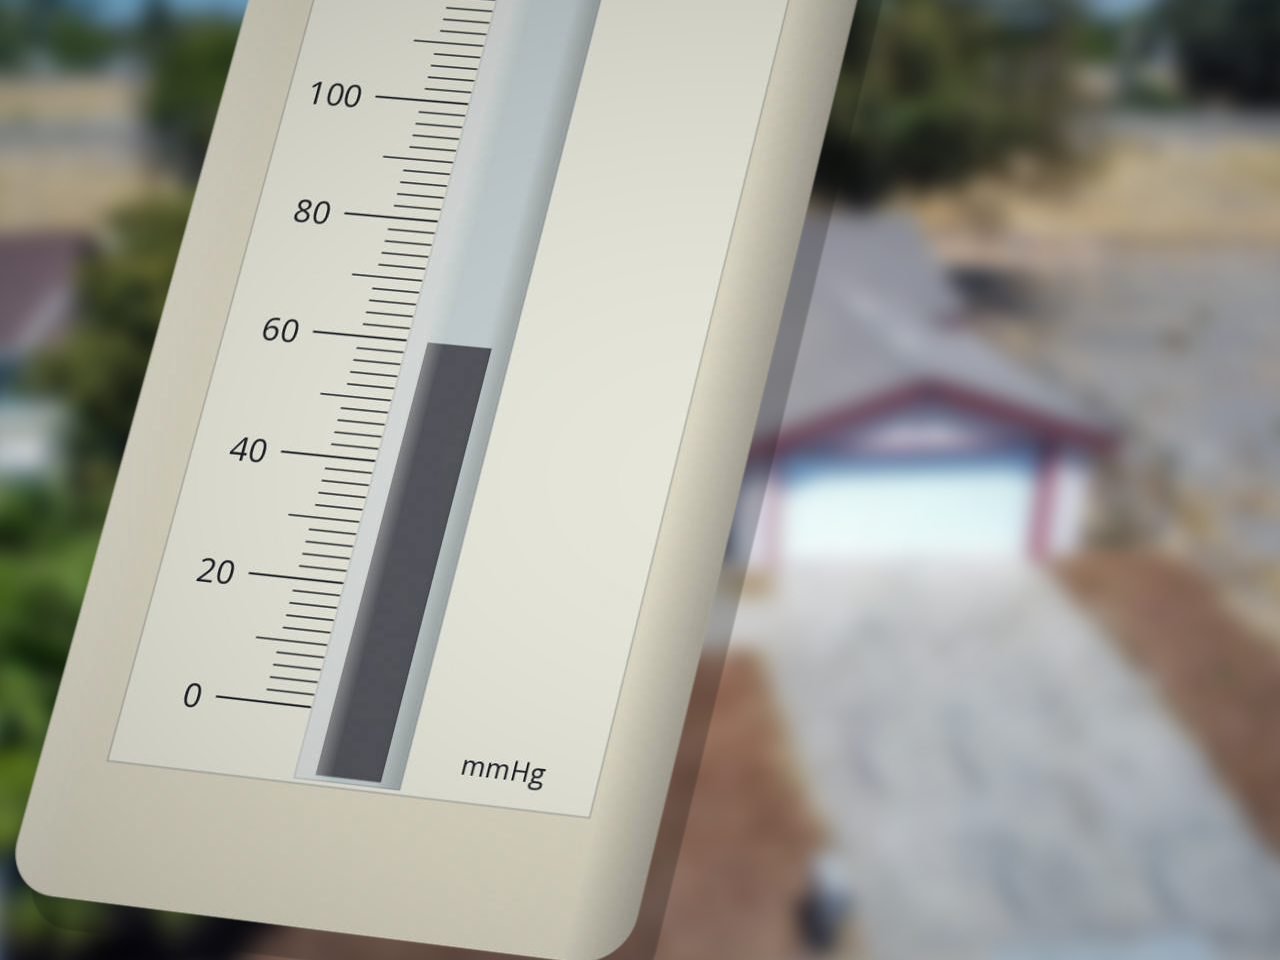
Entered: 60 mmHg
